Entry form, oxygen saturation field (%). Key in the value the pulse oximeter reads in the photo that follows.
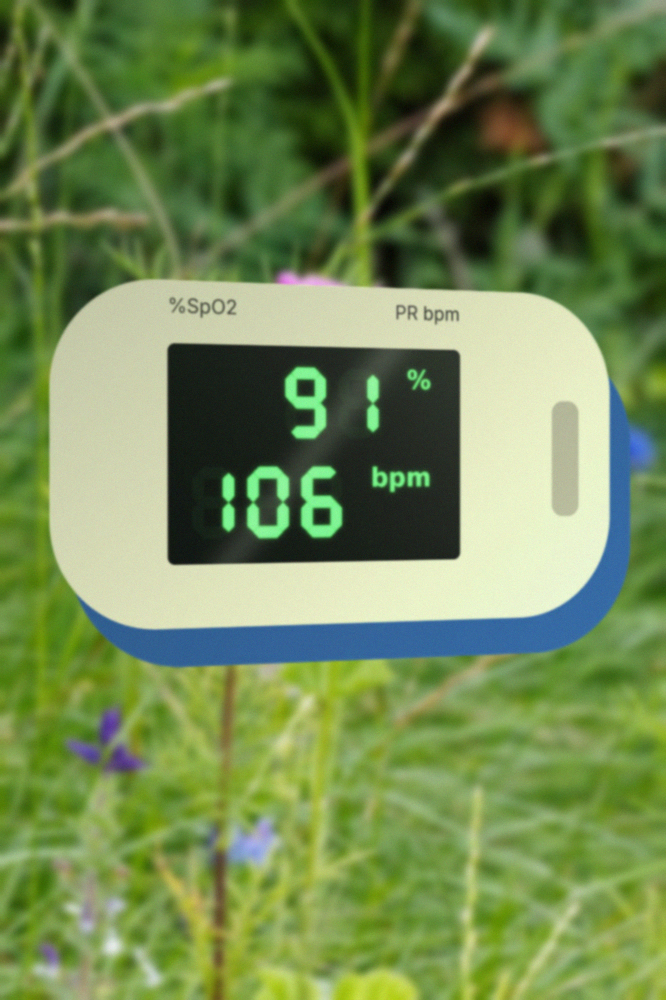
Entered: 91 %
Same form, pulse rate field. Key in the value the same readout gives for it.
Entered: 106 bpm
